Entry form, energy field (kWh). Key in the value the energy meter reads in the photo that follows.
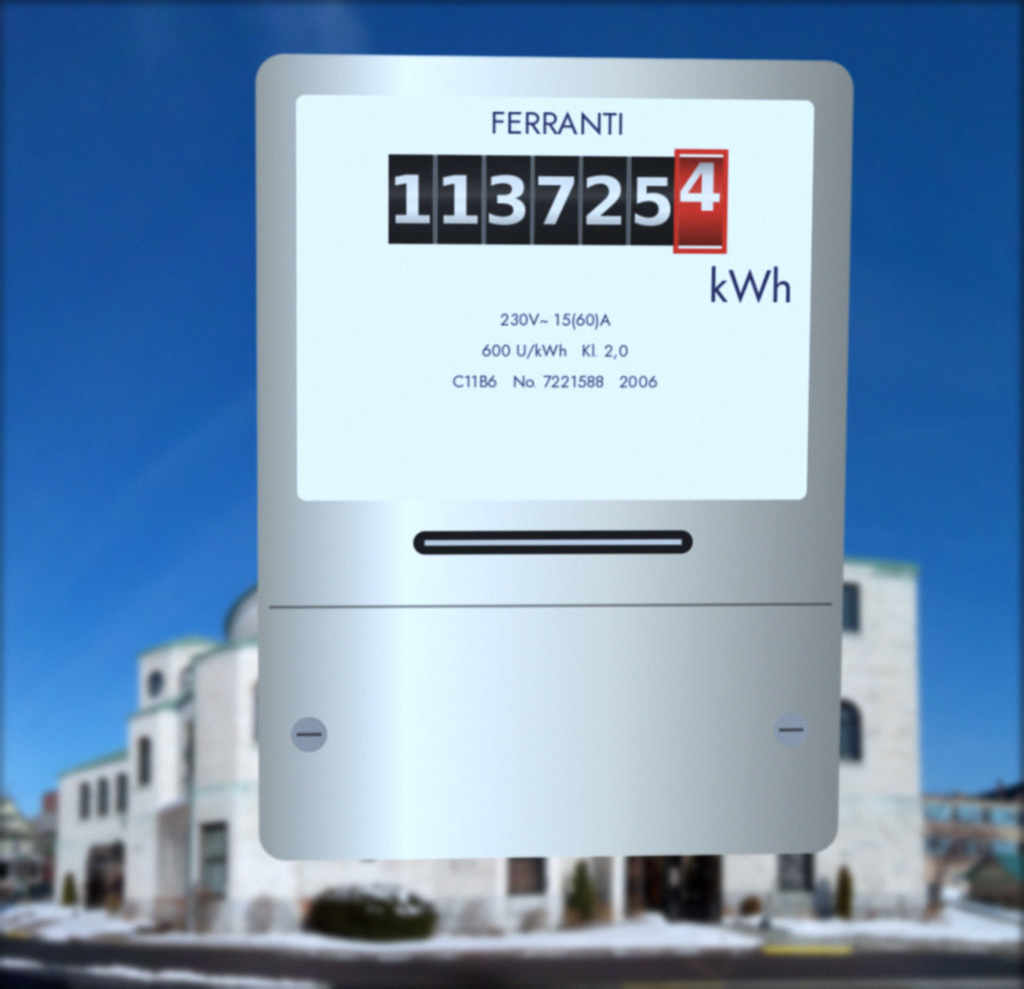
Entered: 113725.4 kWh
